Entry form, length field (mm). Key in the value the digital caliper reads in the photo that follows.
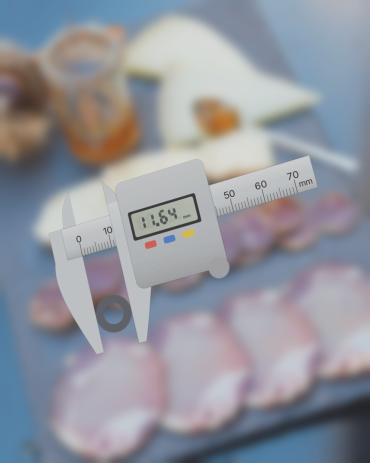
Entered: 11.64 mm
